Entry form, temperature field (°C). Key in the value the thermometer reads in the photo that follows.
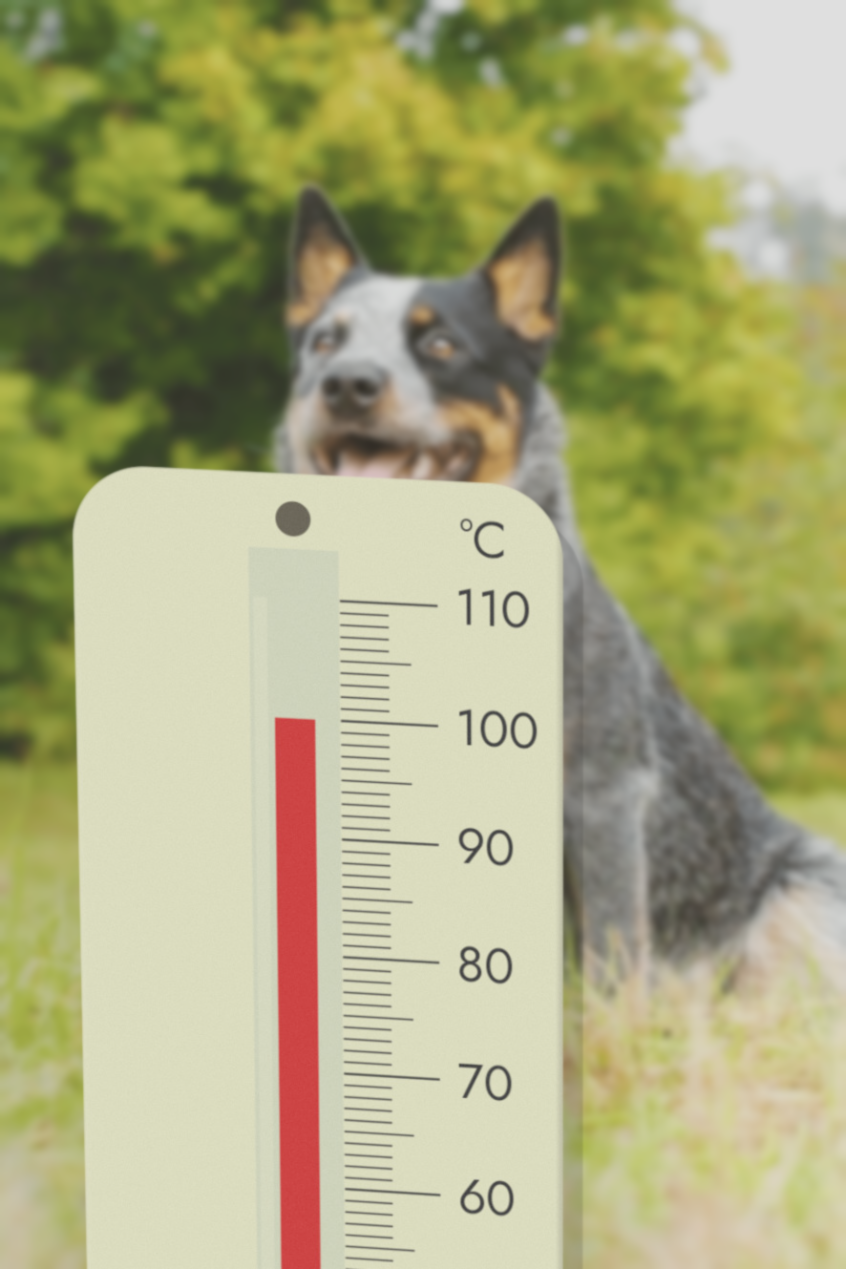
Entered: 100 °C
